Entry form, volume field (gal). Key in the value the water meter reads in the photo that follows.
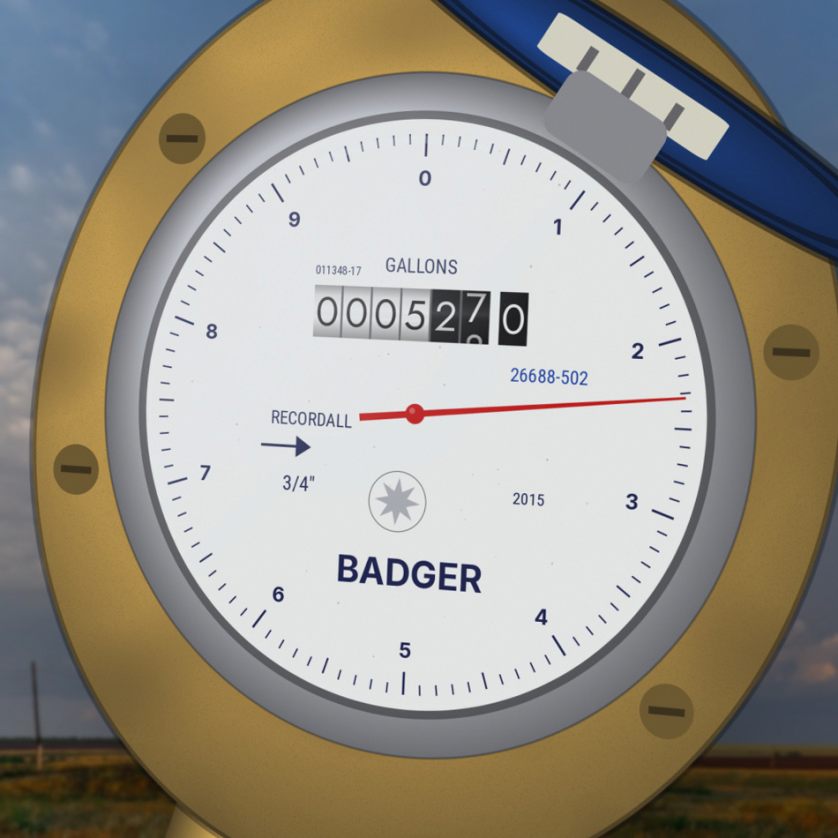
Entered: 5272.3 gal
